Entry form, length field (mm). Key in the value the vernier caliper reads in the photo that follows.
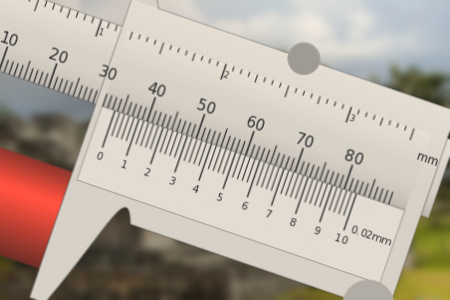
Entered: 33.5 mm
